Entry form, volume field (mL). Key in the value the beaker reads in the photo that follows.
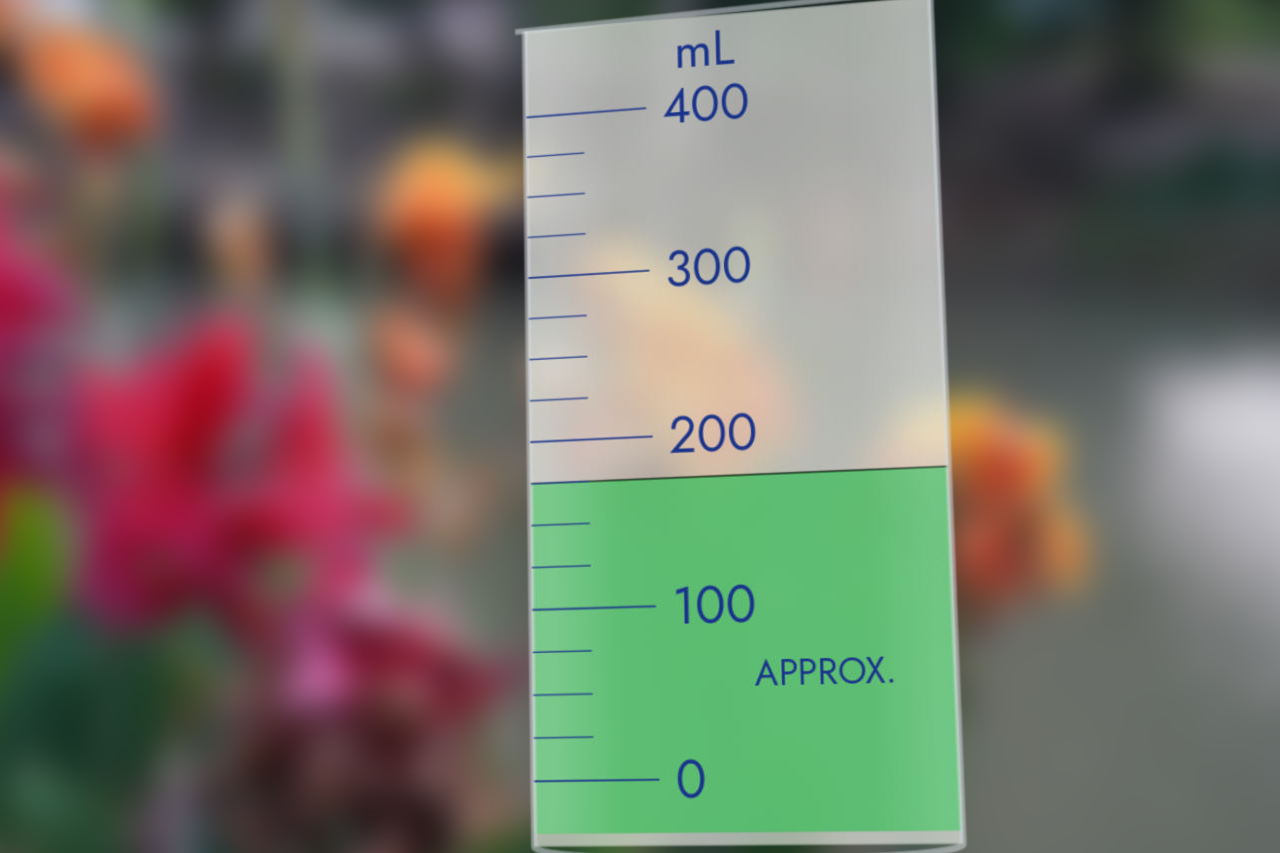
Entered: 175 mL
